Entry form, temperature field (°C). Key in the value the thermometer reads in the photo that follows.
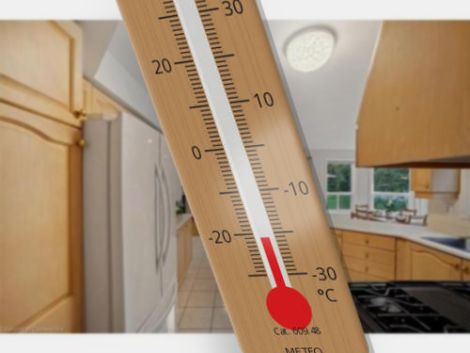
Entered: -21 °C
